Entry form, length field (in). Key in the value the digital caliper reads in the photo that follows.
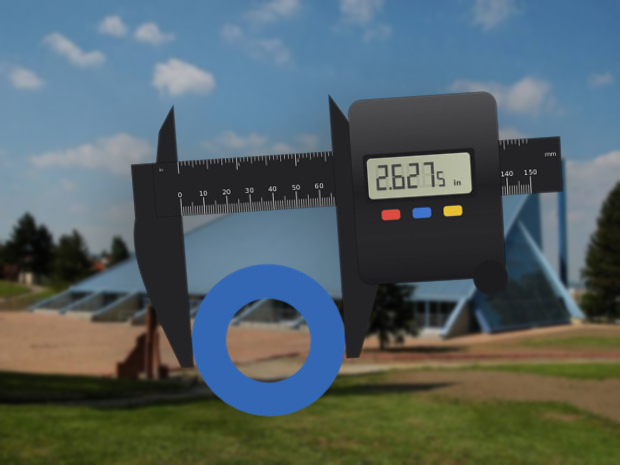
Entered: 2.6275 in
